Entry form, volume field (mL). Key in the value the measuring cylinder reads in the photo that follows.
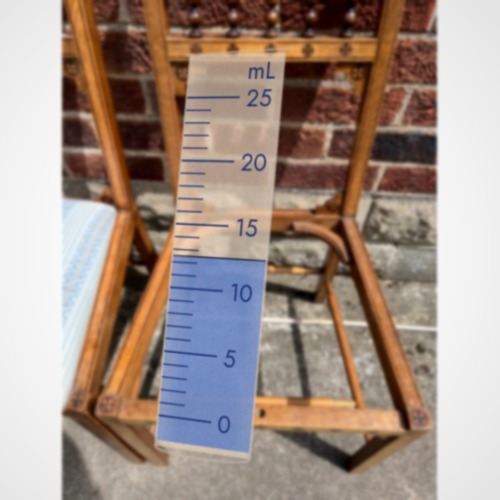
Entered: 12.5 mL
